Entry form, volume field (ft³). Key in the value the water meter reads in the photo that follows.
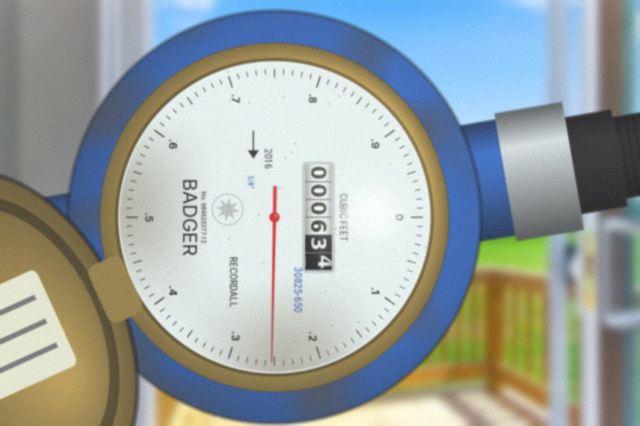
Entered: 634.25 ft³
